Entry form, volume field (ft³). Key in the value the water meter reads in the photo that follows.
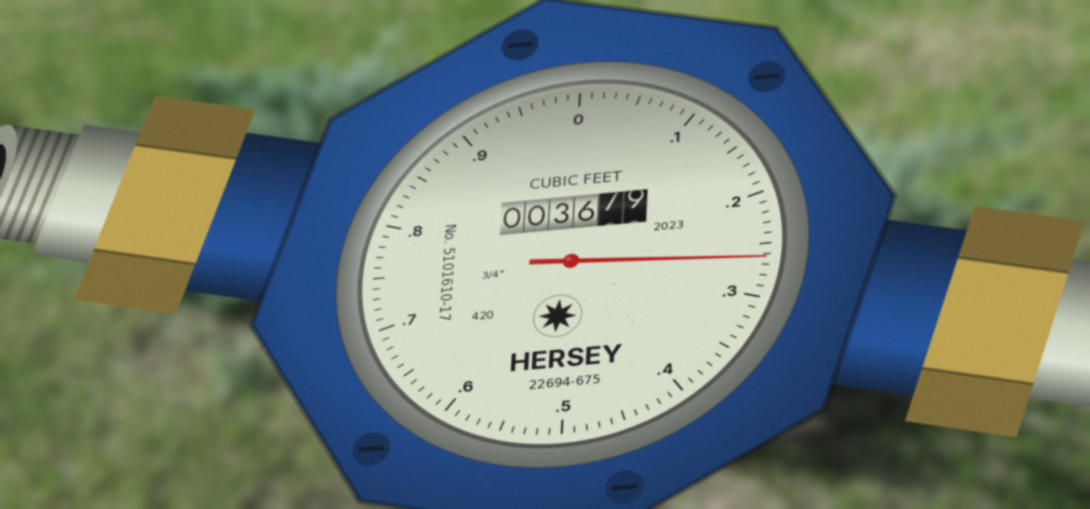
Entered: 3679.26 ft³
